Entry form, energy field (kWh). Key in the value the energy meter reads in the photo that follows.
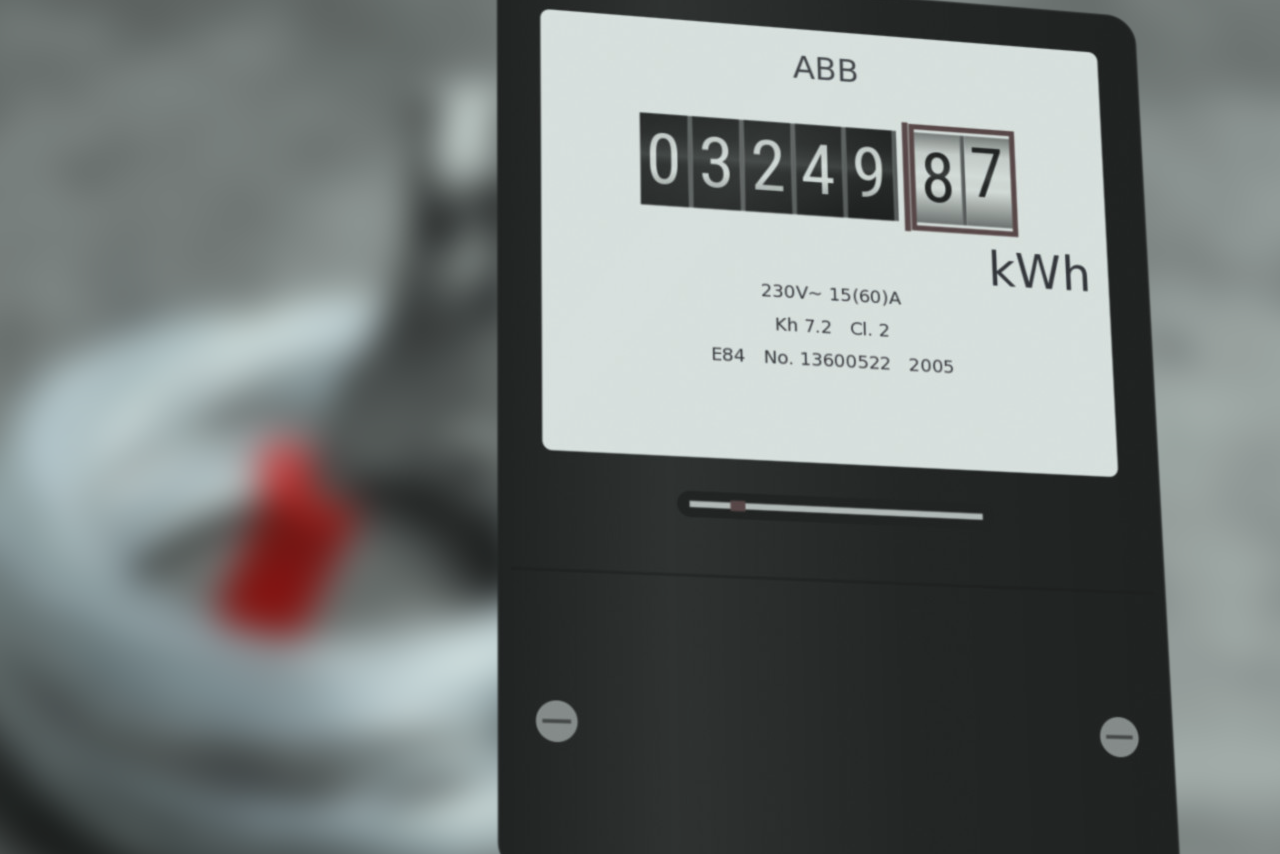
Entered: 3249.87 kWh
